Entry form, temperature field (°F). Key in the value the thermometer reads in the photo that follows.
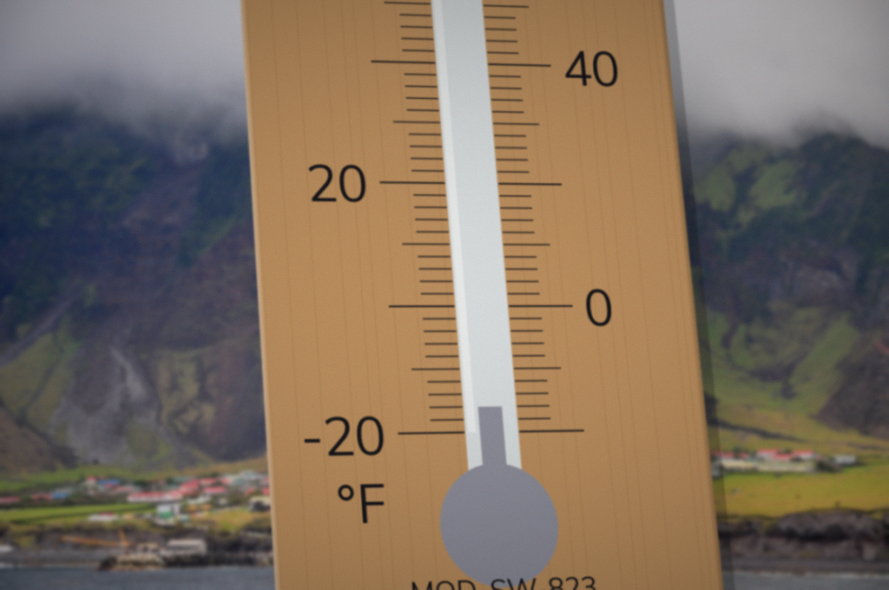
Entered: -16 °F
